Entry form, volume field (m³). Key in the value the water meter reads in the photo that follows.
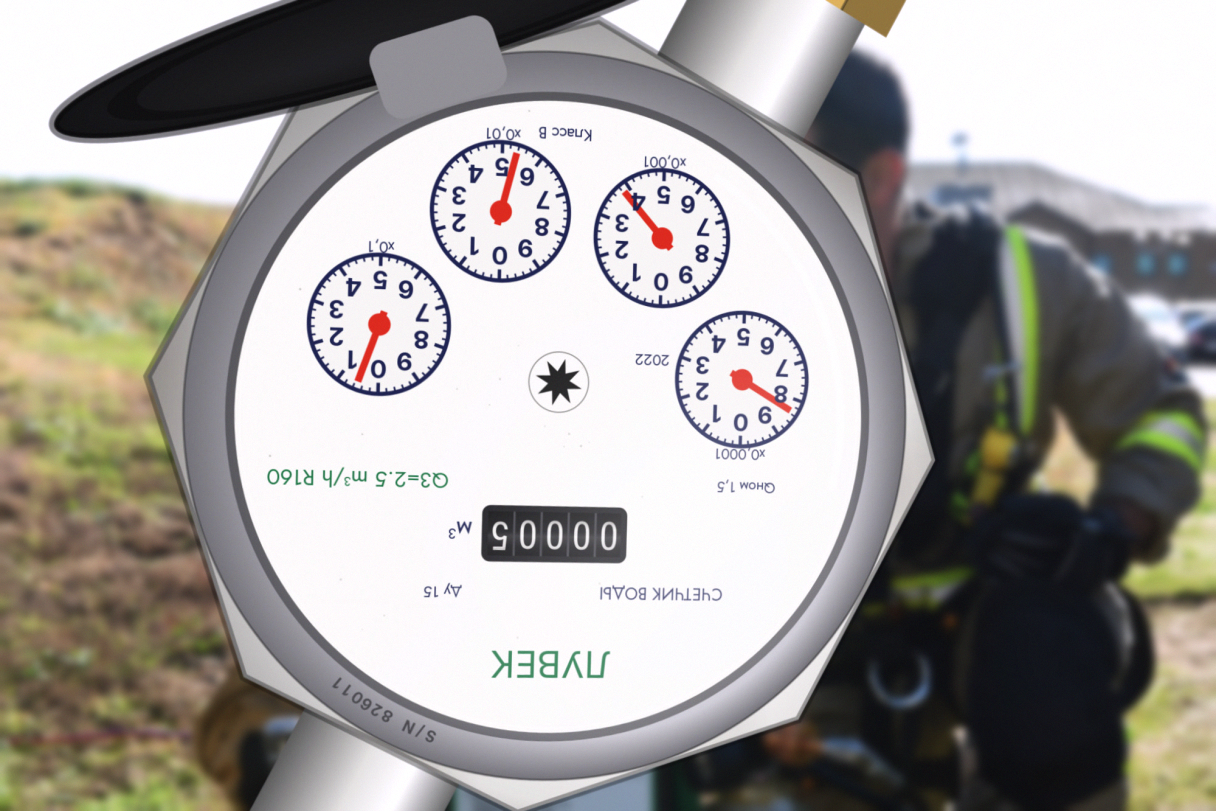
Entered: 5.0538 m³
